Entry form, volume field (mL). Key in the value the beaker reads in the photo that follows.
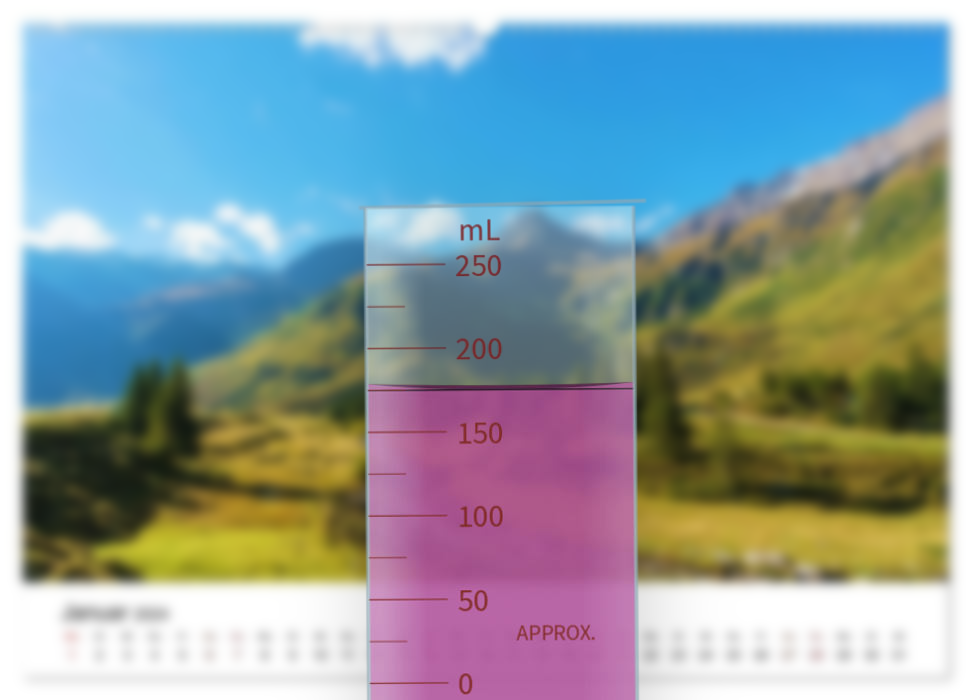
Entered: 175 mL
